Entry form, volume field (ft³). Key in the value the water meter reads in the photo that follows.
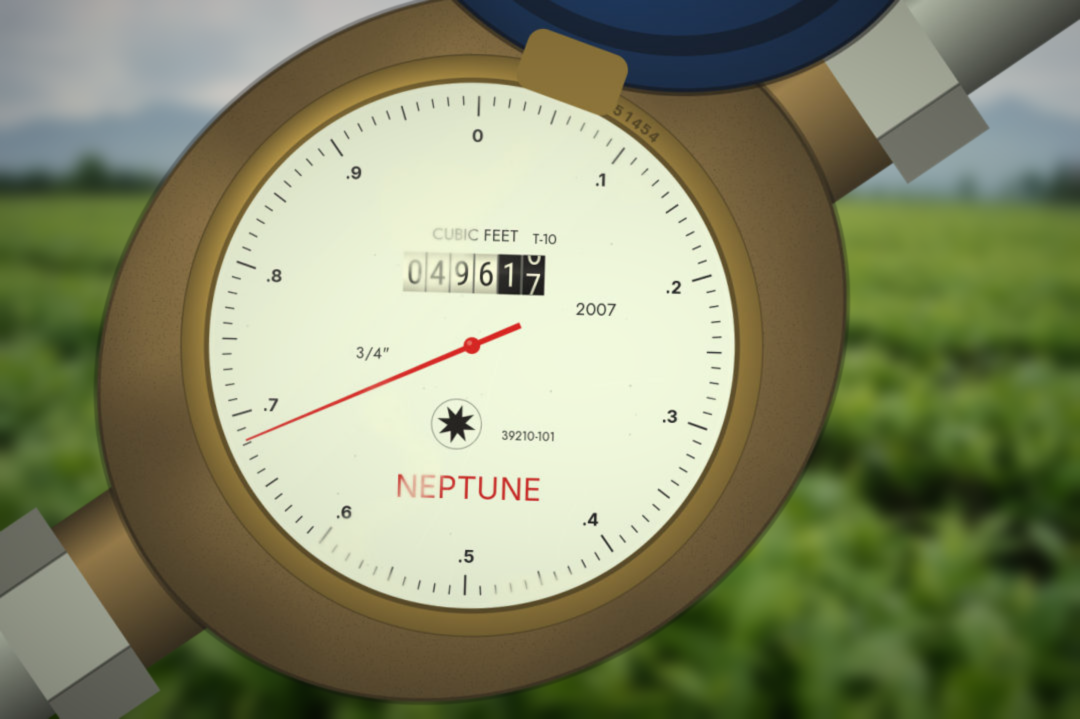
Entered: 49616.68 ft³
